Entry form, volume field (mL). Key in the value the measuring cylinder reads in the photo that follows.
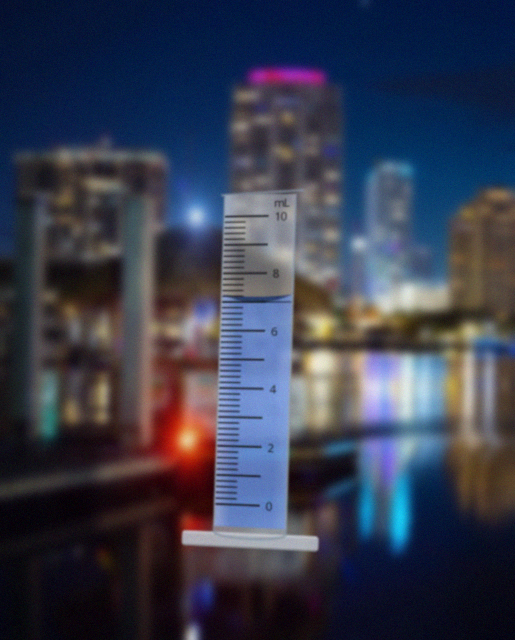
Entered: 7 mL
